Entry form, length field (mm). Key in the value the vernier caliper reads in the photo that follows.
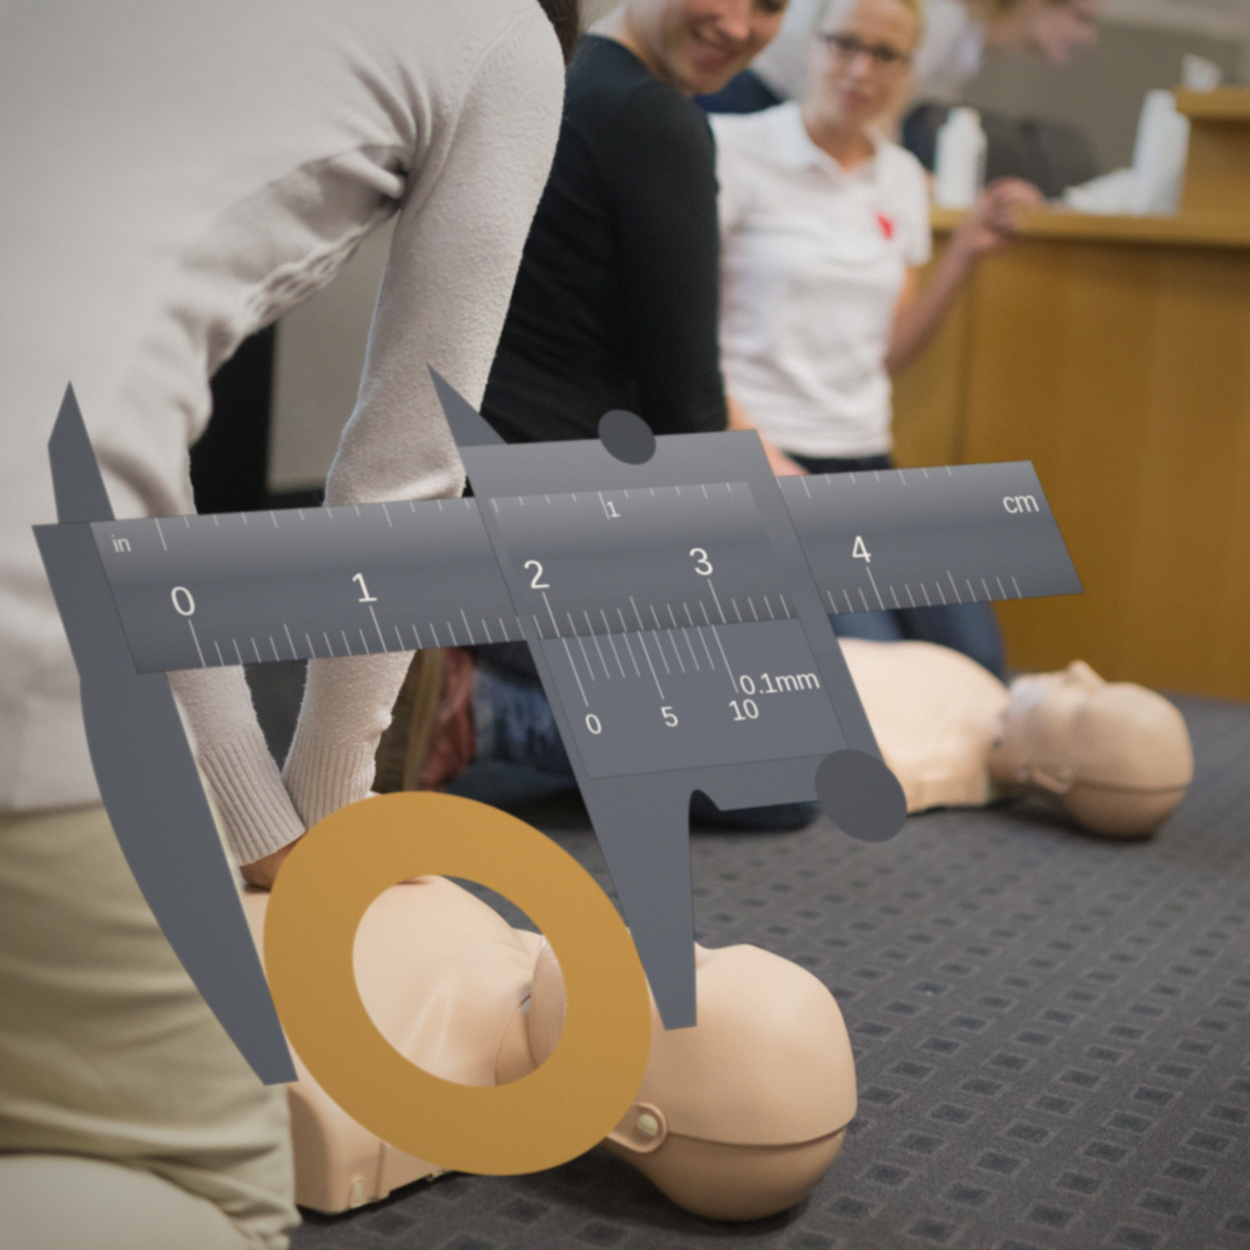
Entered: 20.2 mm
